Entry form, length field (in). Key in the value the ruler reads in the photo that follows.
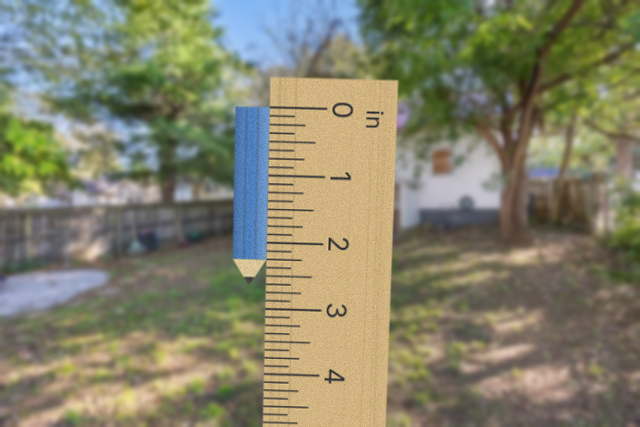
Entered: 2.625 in
